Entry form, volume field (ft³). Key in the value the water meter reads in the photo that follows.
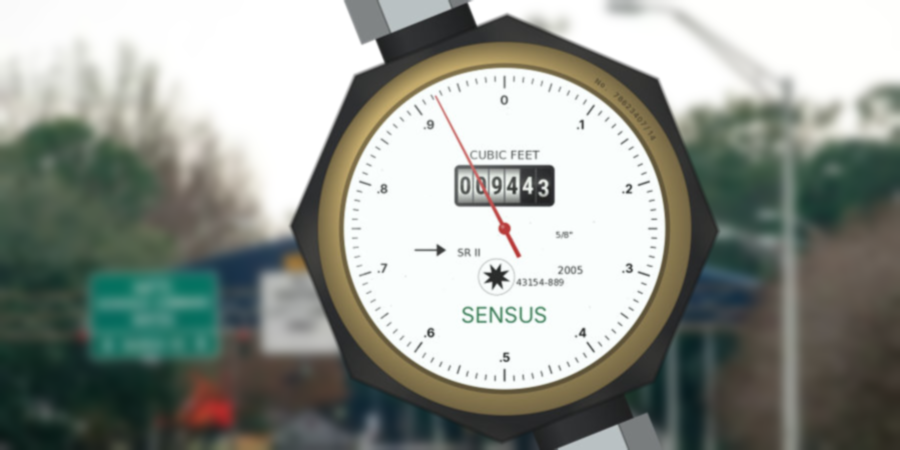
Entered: 9442.92 ft³
